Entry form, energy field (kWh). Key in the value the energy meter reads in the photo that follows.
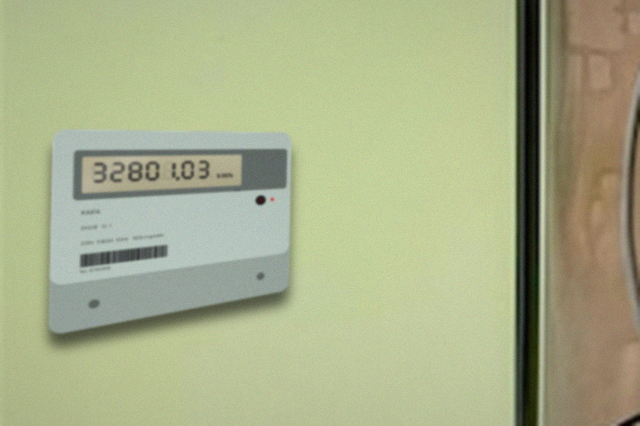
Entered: 32801.03 kWh
